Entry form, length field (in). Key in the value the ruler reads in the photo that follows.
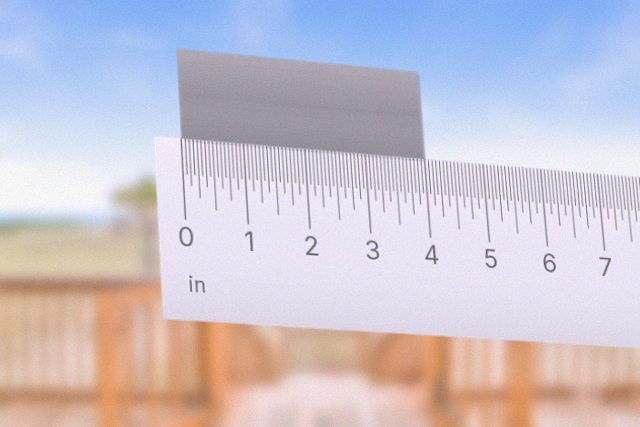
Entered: 4 in
